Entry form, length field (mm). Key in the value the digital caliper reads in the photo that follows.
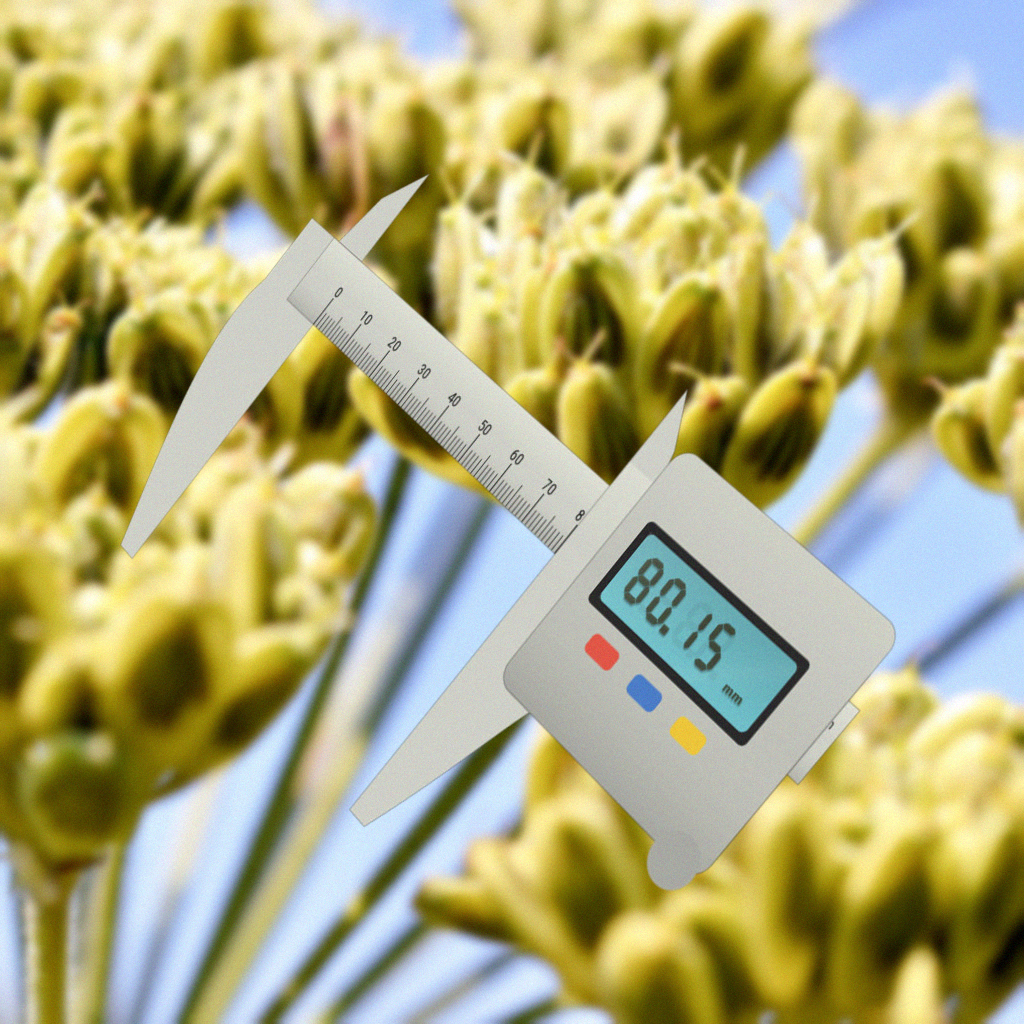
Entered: 80.15 mm
